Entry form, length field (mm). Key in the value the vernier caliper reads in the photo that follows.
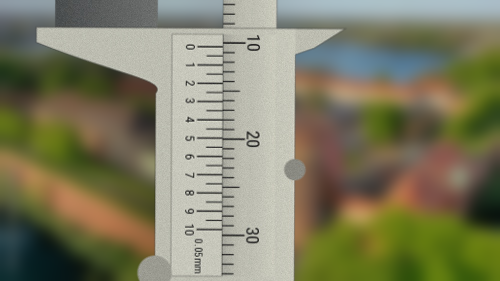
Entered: 10.4 mm
